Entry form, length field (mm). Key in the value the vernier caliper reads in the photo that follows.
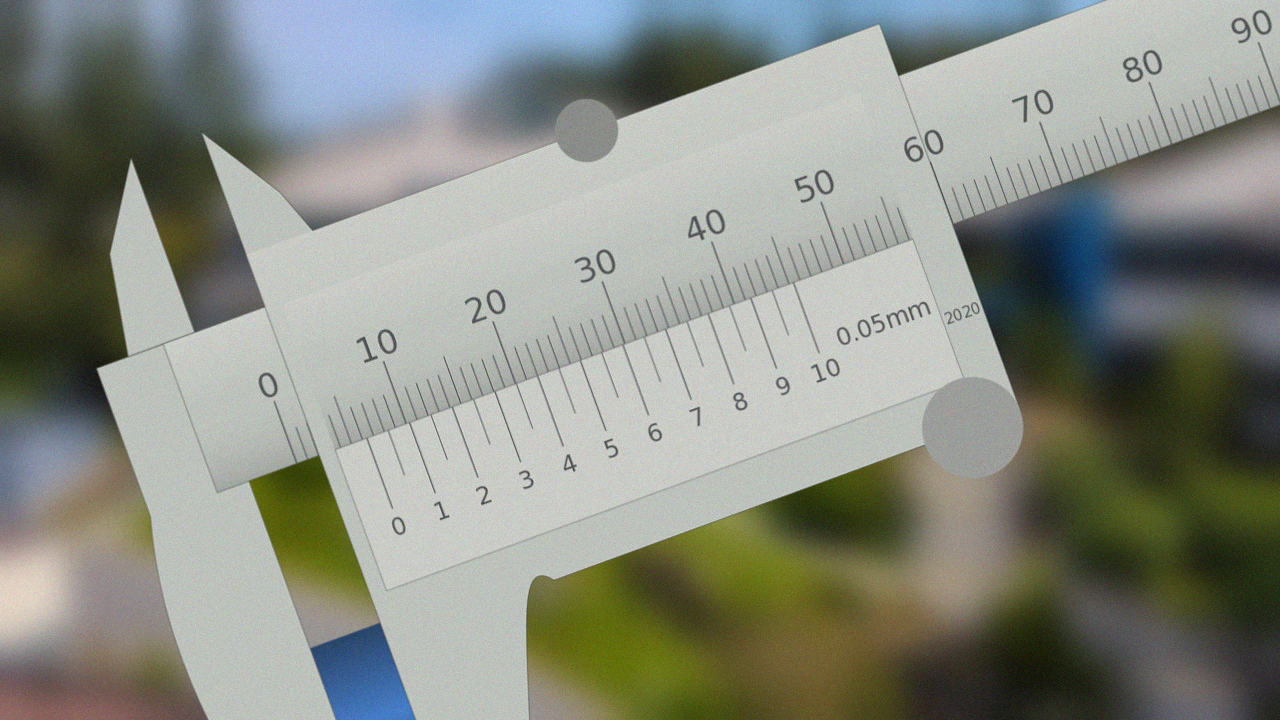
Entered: 6.4 mm
